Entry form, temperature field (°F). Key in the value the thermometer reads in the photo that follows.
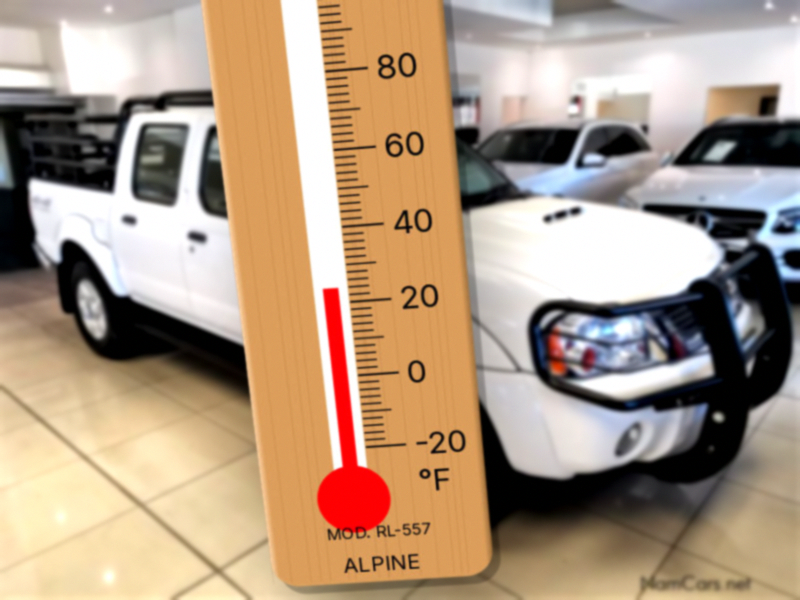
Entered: 24 °F
